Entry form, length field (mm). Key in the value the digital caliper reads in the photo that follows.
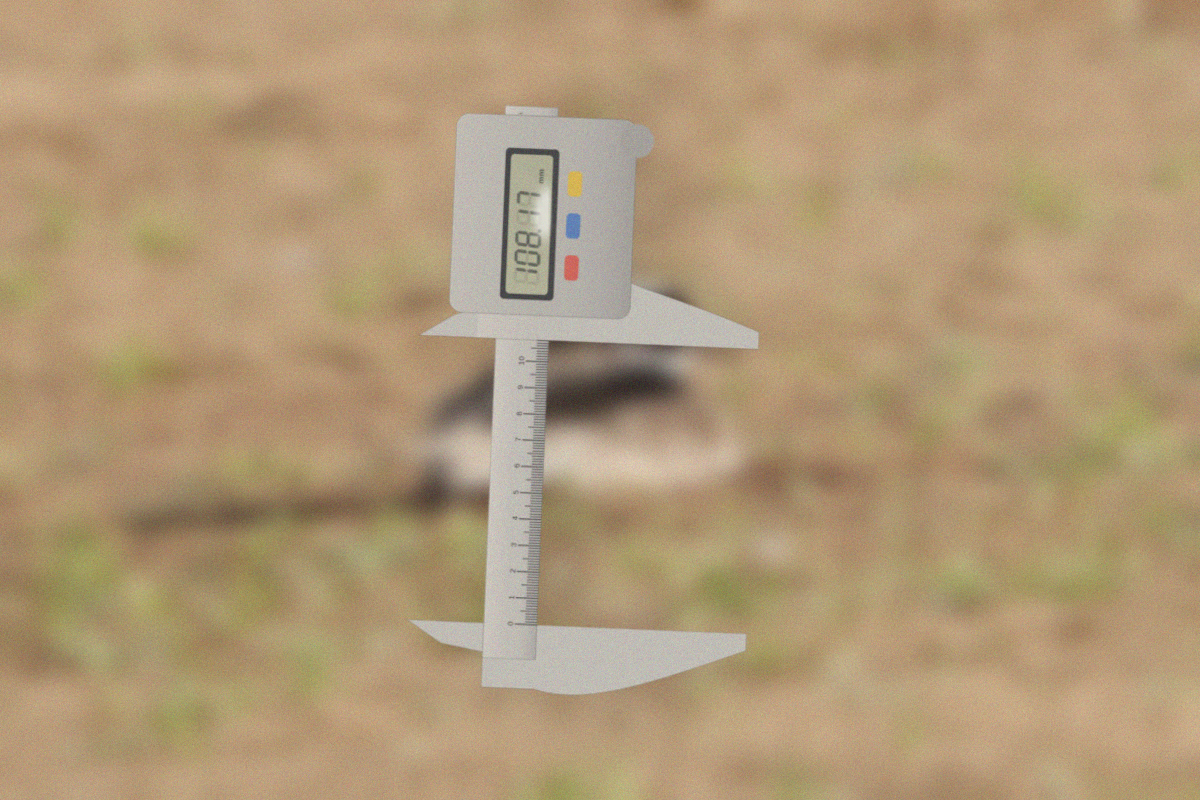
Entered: 108.17 mm
